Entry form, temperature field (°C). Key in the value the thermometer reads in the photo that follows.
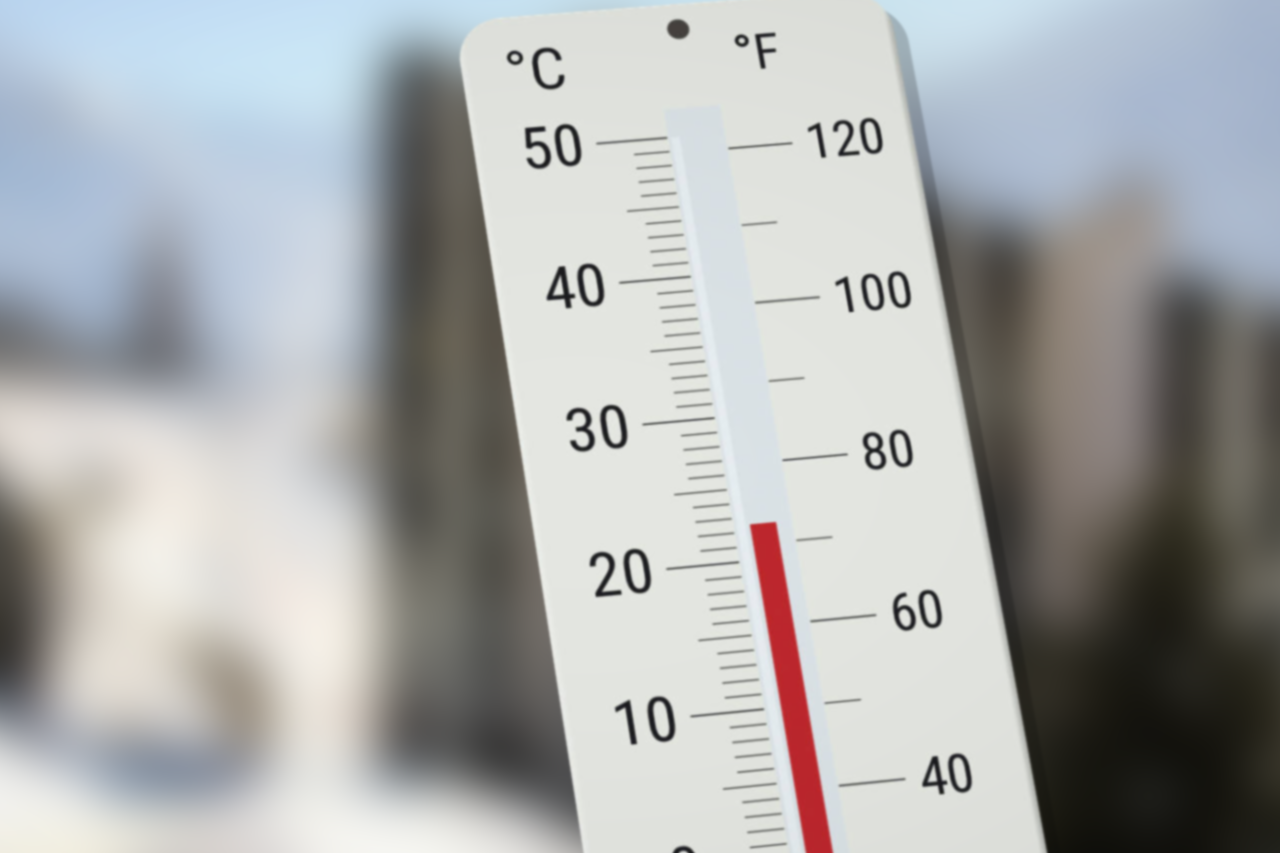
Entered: 22.5 °C
